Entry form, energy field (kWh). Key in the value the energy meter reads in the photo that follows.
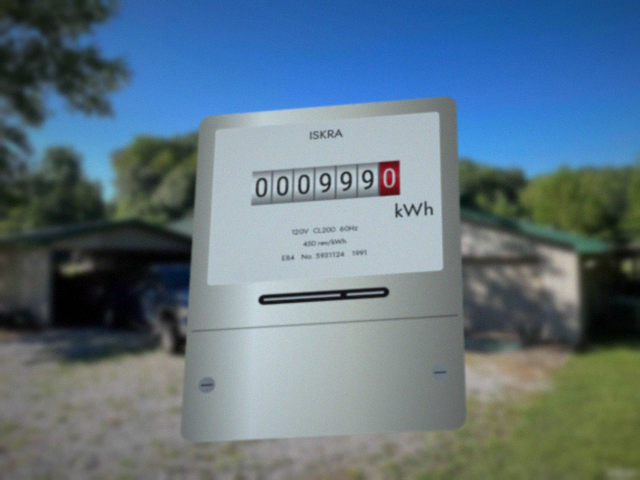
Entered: 999.0 kWh
